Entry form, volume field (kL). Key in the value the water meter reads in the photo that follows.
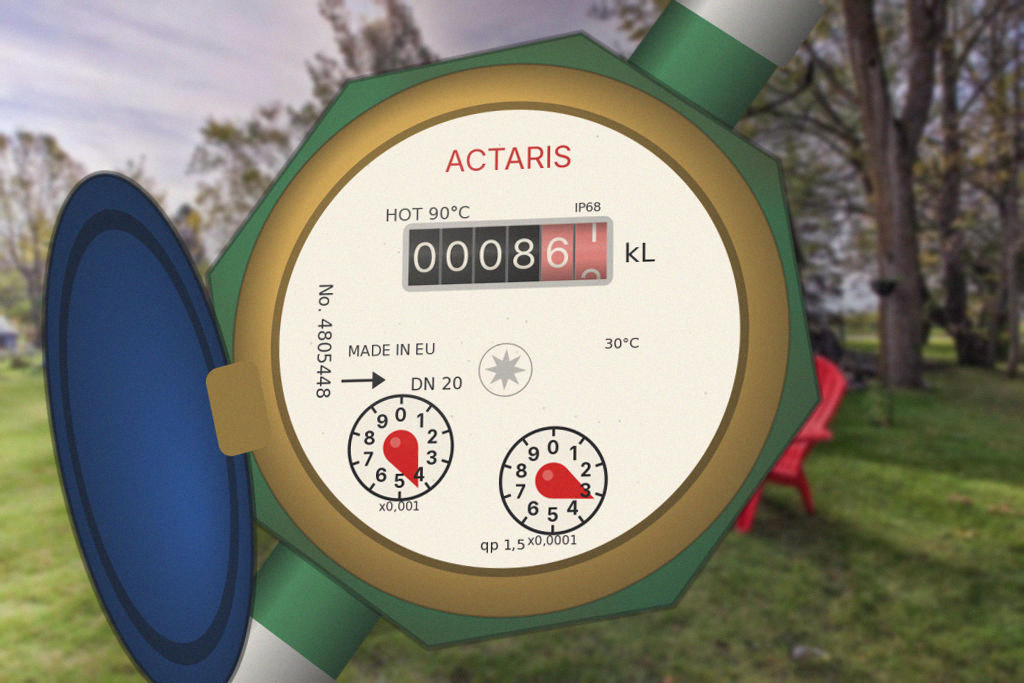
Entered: 8.6143 kL
